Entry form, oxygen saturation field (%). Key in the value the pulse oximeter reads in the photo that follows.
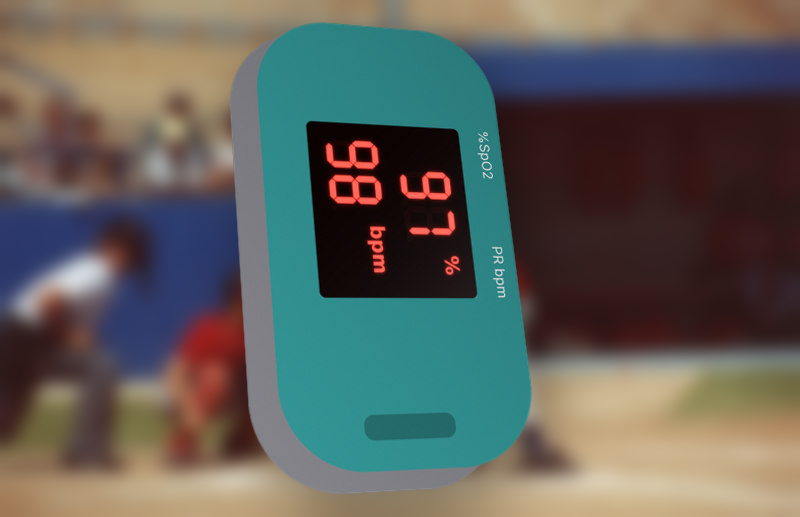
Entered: 97 %
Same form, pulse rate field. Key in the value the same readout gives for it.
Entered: 98 bpm
